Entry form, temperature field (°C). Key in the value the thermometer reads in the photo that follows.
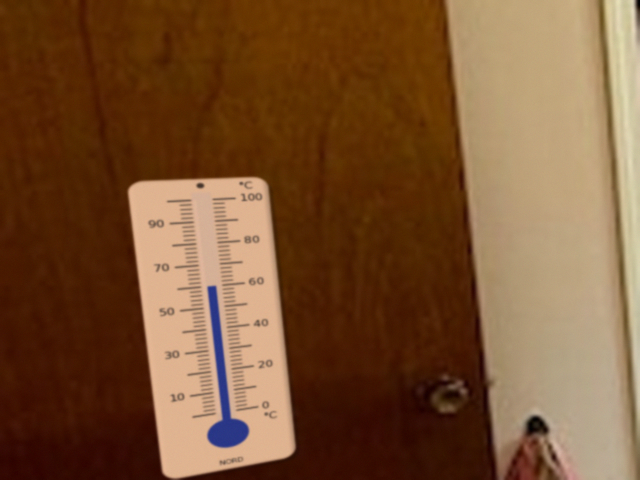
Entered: 60 °C
